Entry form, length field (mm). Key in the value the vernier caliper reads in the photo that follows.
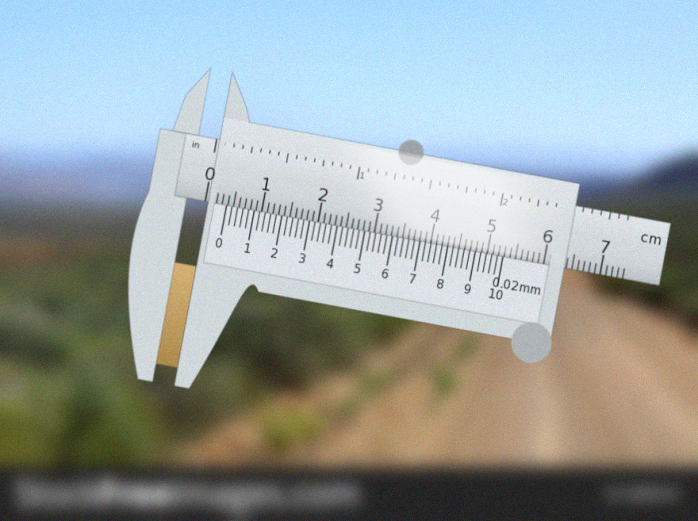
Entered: 3.8 mm
